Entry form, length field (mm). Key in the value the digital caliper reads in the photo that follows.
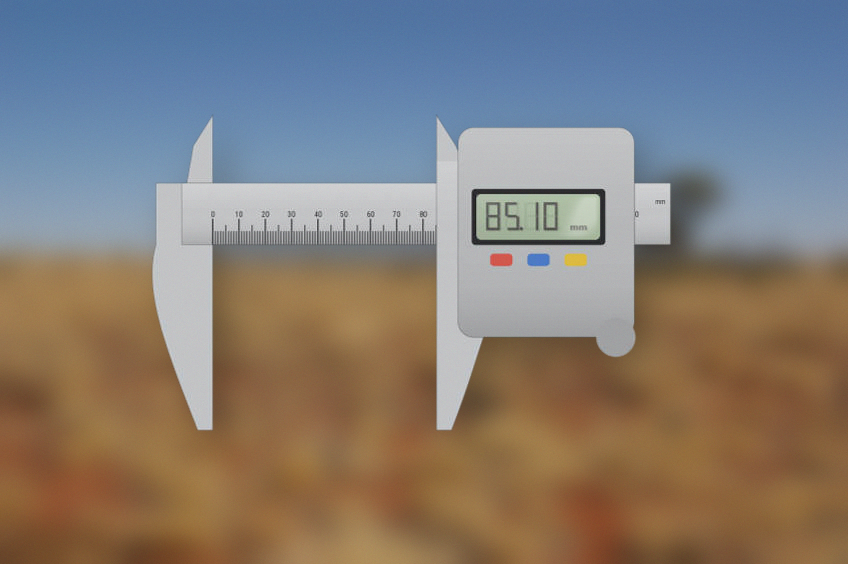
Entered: 85.10 mm
